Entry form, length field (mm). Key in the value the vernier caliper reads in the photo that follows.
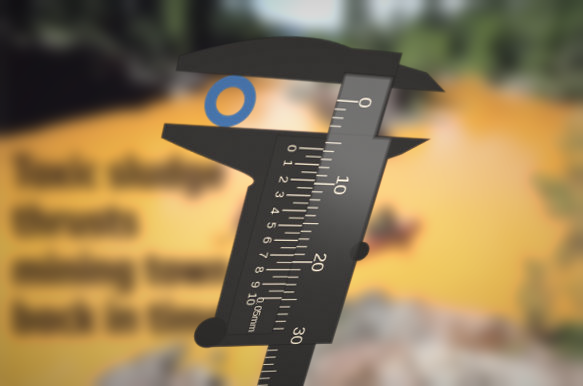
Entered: 5.8 mm
